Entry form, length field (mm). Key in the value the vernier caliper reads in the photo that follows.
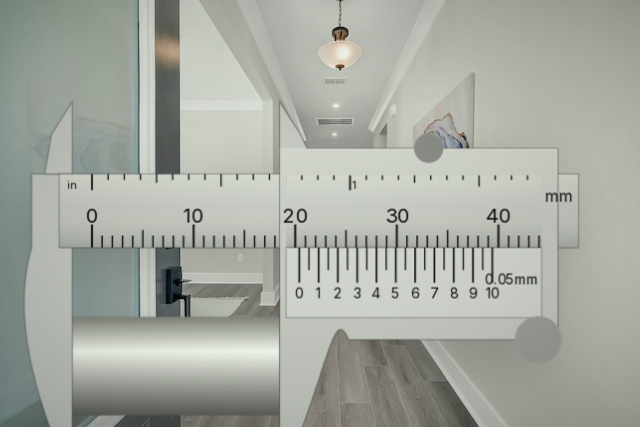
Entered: 20.4 mm
